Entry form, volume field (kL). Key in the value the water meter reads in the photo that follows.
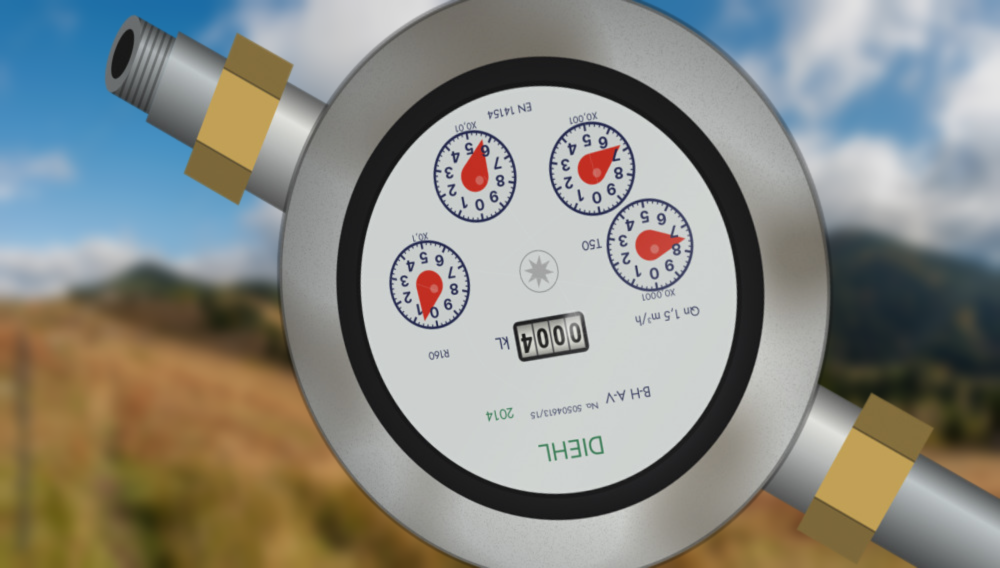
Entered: 4.0567 kL
